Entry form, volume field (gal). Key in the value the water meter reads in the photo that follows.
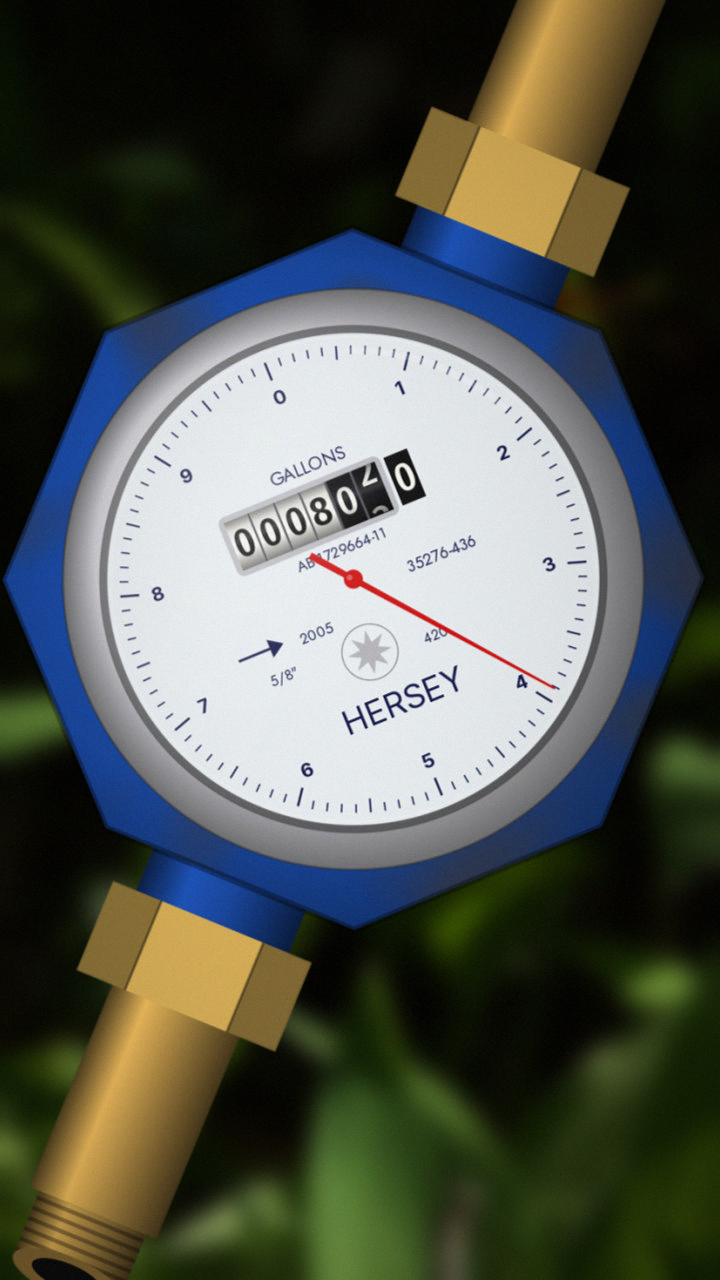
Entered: 8023.9 gal
